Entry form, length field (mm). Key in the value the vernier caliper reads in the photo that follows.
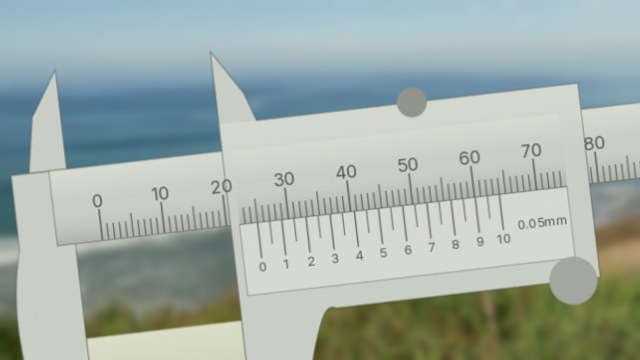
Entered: 25.0 mm
